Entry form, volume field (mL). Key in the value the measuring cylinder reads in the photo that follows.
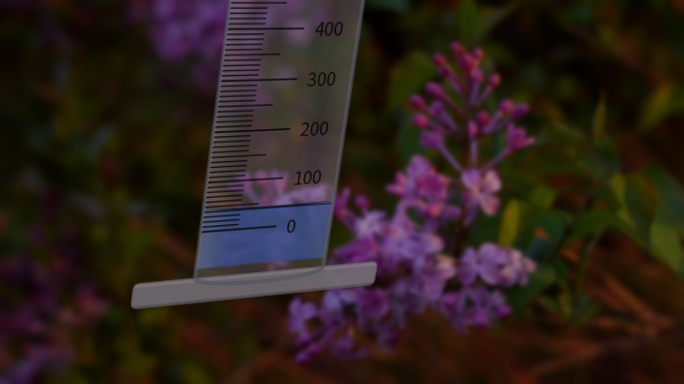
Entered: 40 mL
